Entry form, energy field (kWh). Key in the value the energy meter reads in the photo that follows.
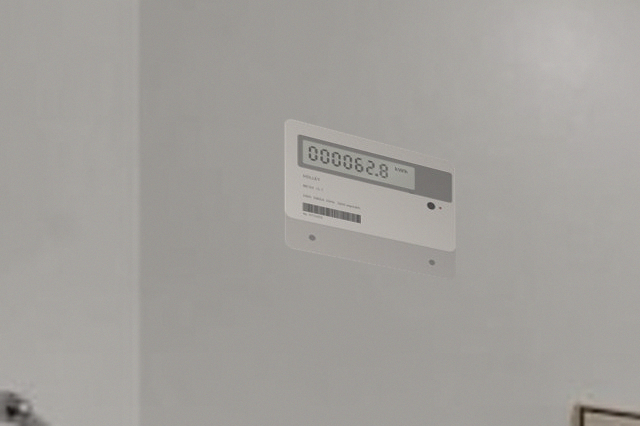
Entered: 62.8 kWh
